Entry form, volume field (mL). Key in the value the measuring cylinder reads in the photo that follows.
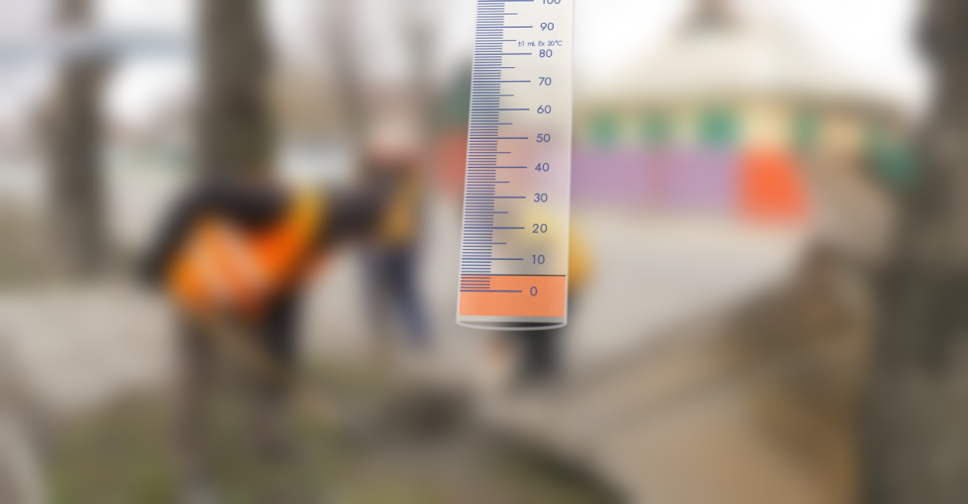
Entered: 5 mL
